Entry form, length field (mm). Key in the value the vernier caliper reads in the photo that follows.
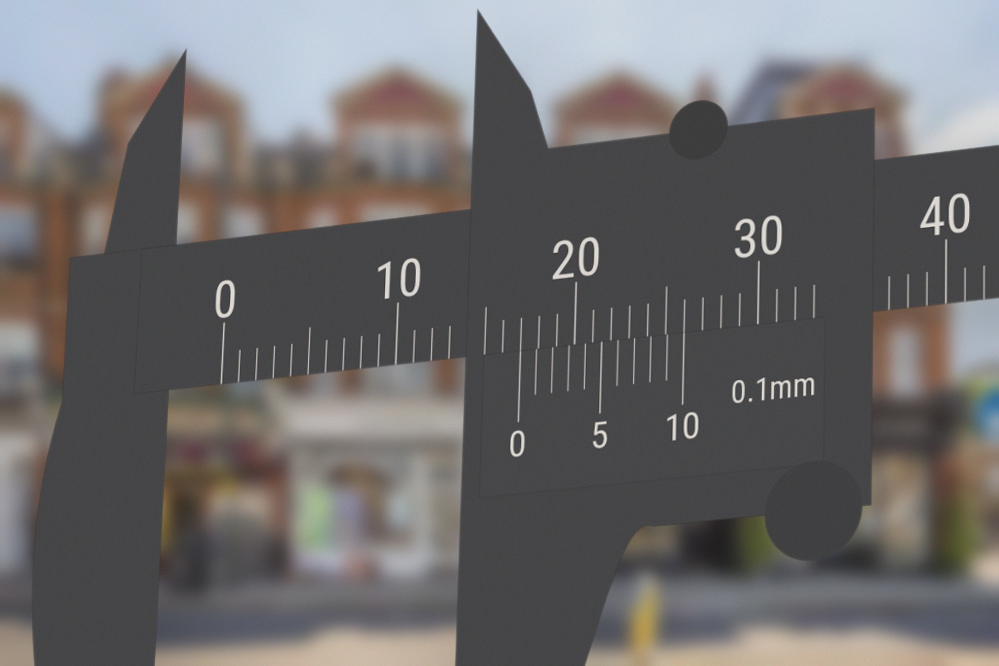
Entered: 17.0 mm
